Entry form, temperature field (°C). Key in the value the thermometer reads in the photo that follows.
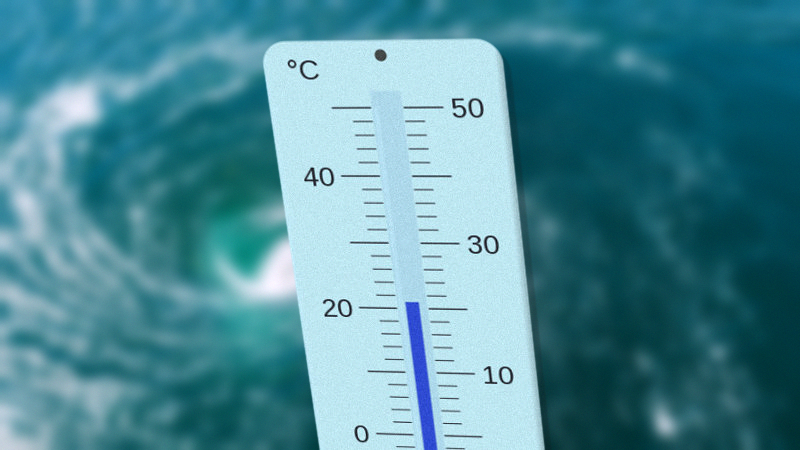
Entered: 21 °C
